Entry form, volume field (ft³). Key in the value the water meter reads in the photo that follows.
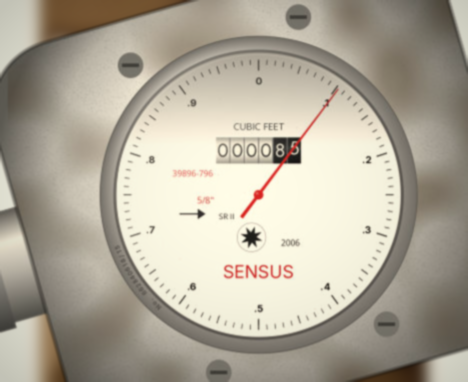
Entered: 85.10 ft³
